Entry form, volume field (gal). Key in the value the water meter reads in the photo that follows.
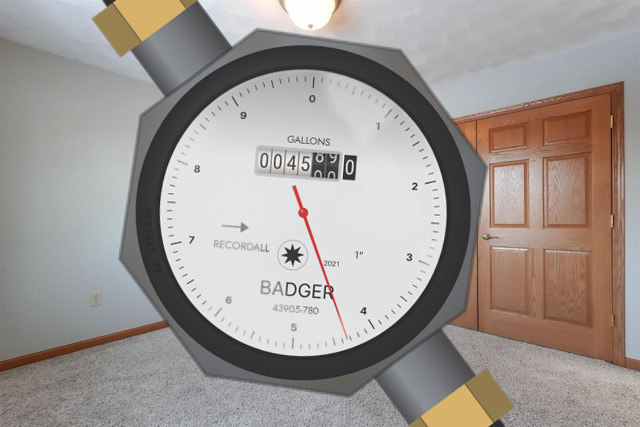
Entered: 45894.3 gal
